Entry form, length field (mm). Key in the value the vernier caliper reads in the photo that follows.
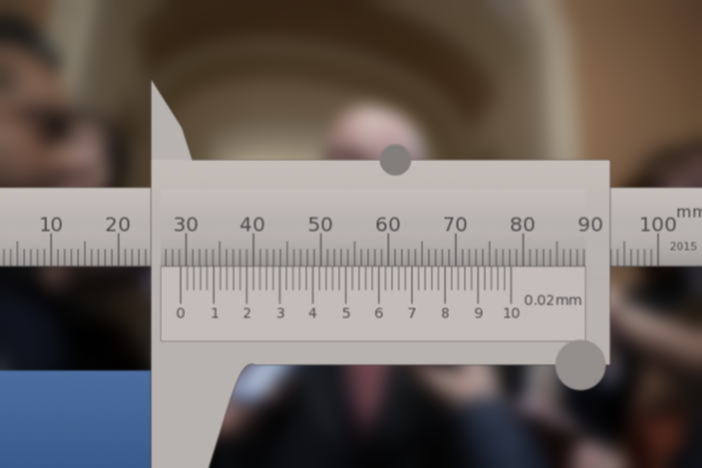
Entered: 29.2 mm
